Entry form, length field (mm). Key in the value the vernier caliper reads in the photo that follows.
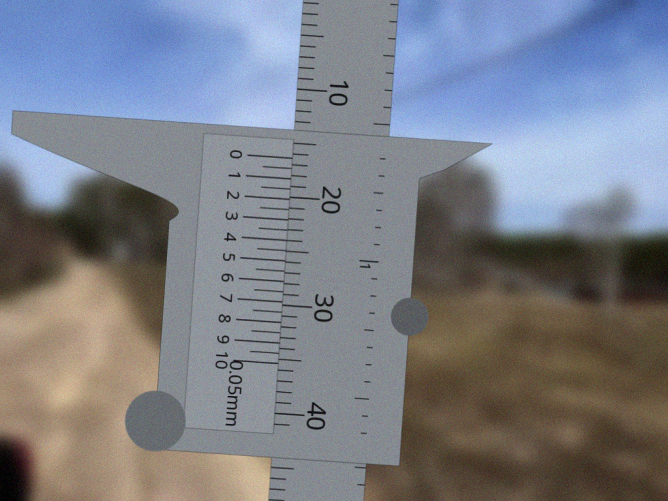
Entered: 16.4 mm
